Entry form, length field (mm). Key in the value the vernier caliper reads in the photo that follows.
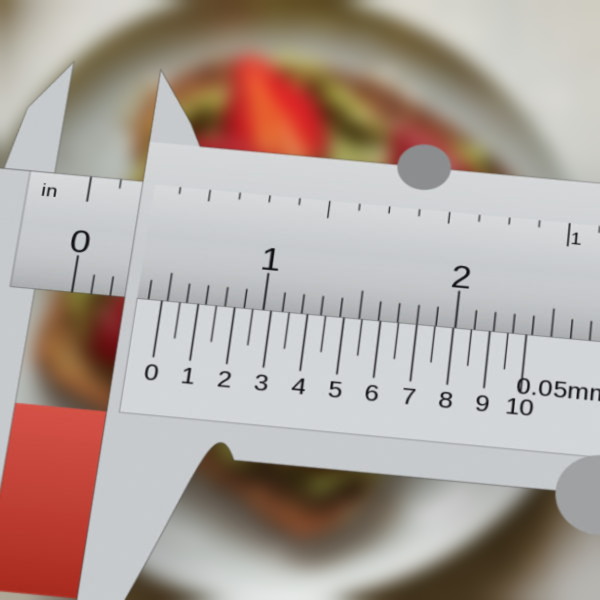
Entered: 4.7 mm
